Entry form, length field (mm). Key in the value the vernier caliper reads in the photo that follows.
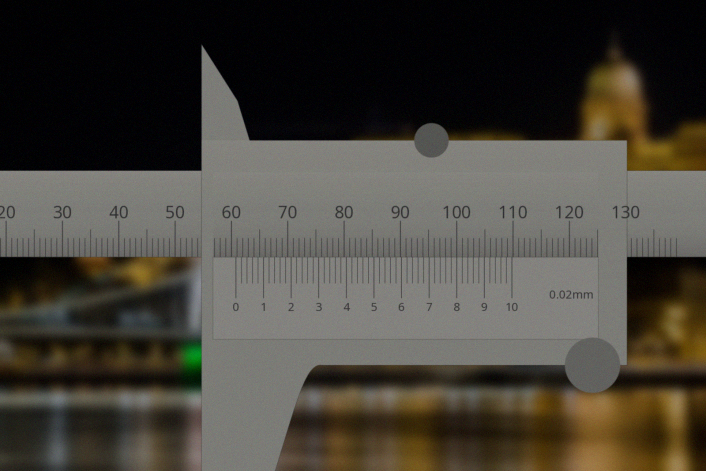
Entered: 60.8 mm
